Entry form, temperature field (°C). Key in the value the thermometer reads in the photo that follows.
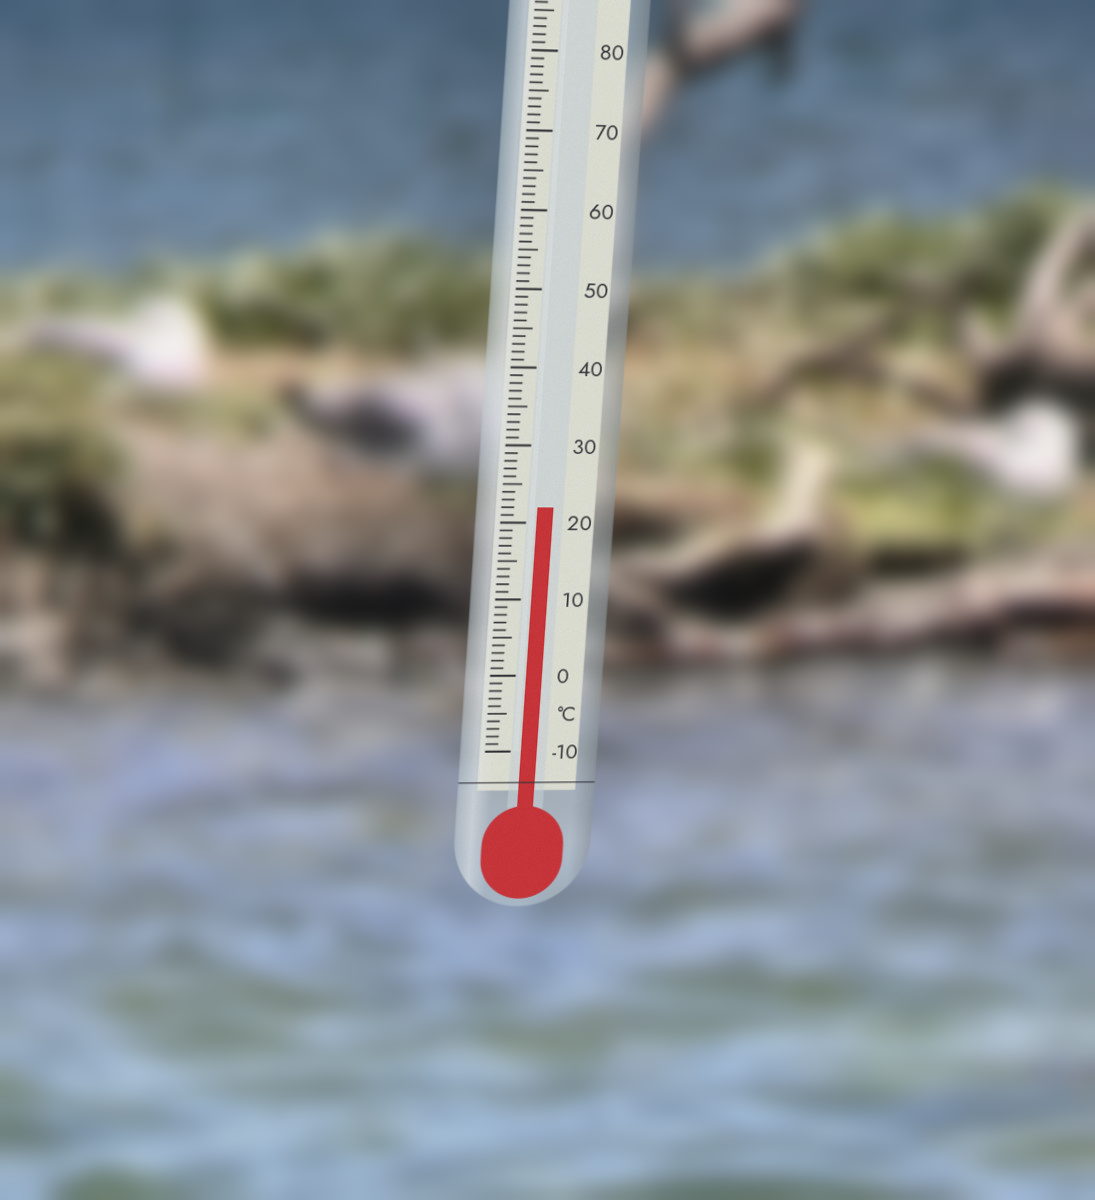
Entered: 22 °C
